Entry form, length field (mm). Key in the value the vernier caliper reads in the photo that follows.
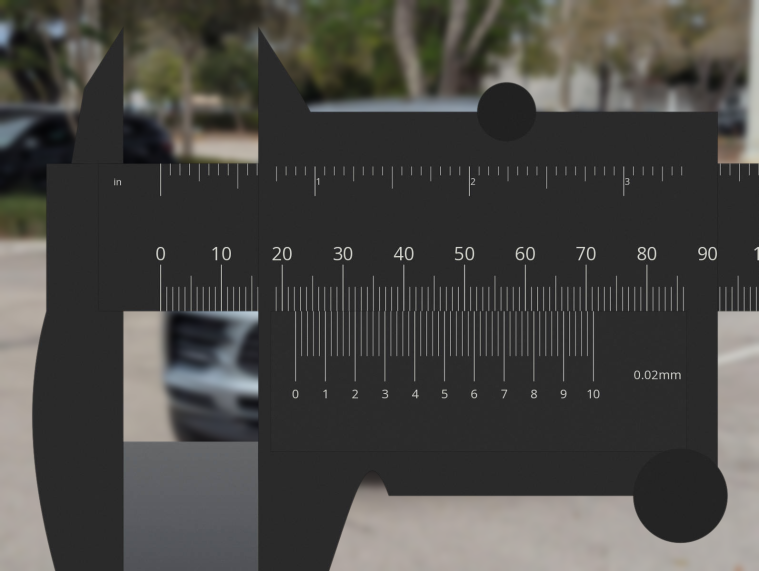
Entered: 22.2 mm
